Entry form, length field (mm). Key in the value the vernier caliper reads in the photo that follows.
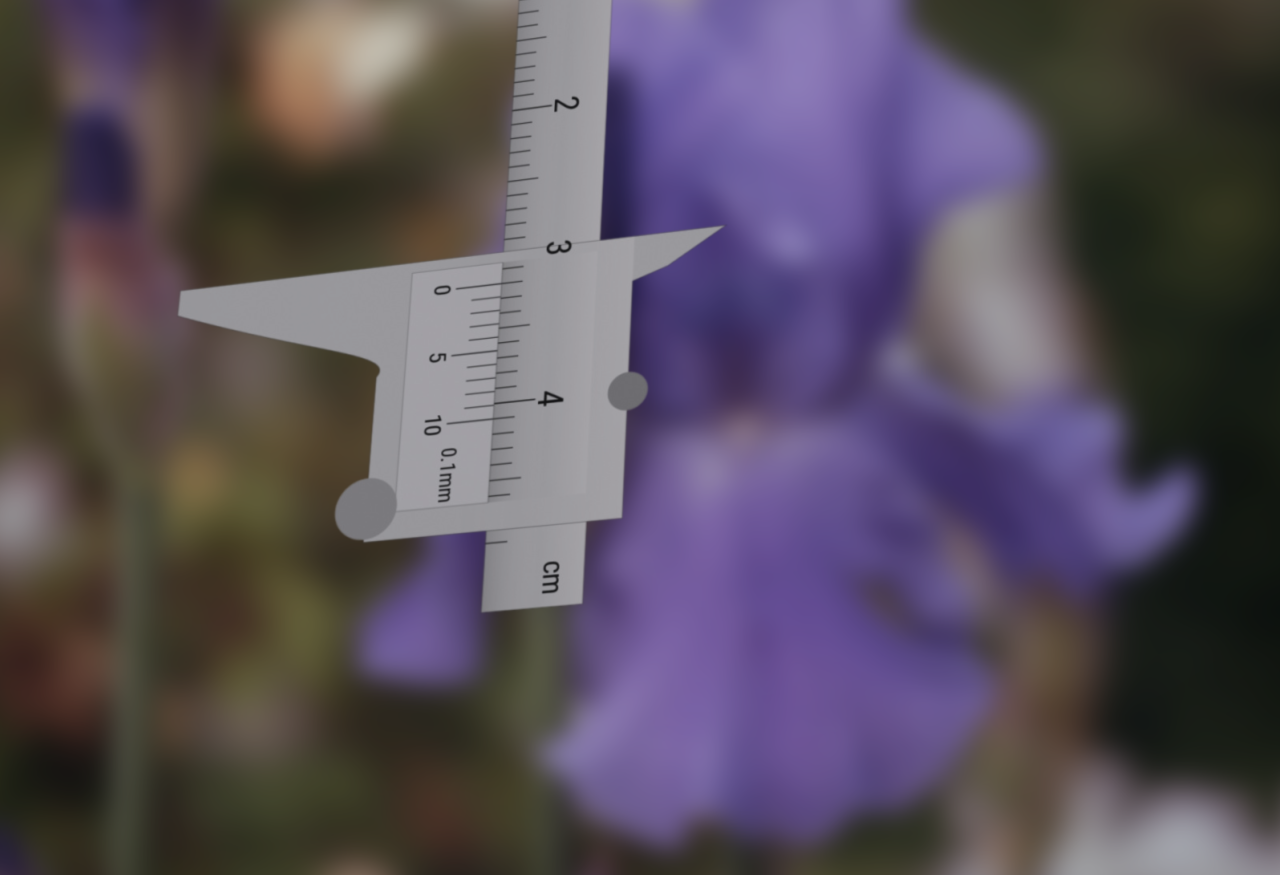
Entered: 32.0 mm
